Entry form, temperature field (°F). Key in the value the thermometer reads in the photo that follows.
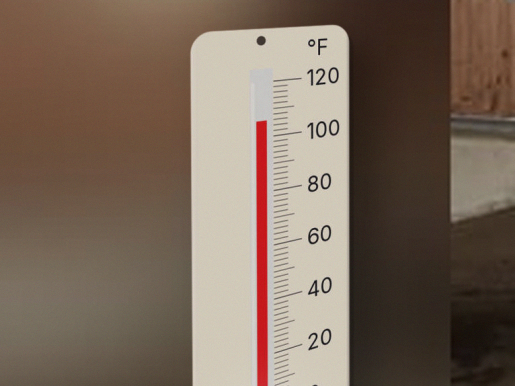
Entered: 106 °F
